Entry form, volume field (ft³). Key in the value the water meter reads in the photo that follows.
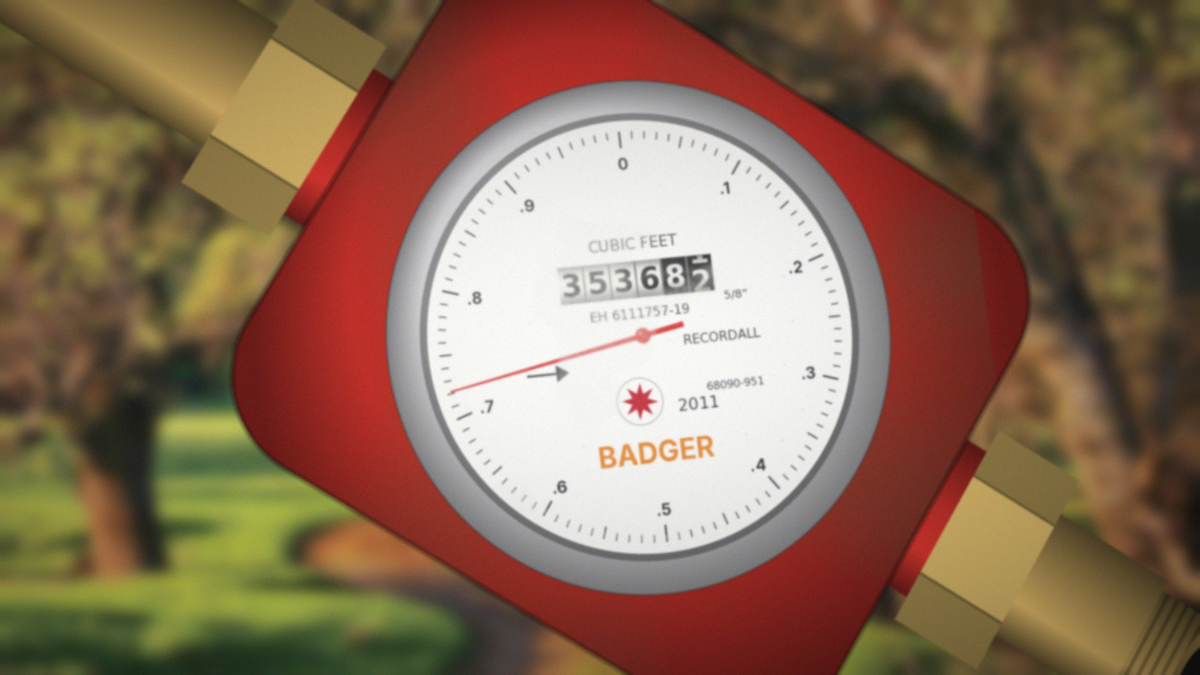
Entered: 353681.72 ft³
